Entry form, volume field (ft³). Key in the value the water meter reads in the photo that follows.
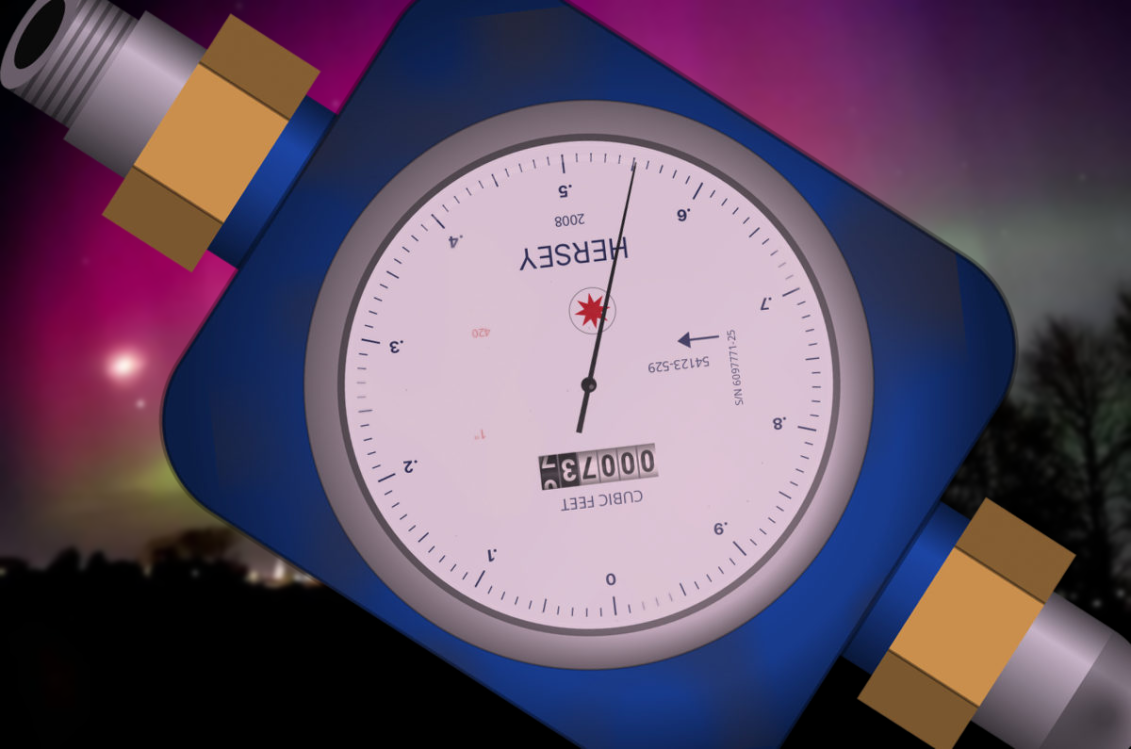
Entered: 736.55 ft³
